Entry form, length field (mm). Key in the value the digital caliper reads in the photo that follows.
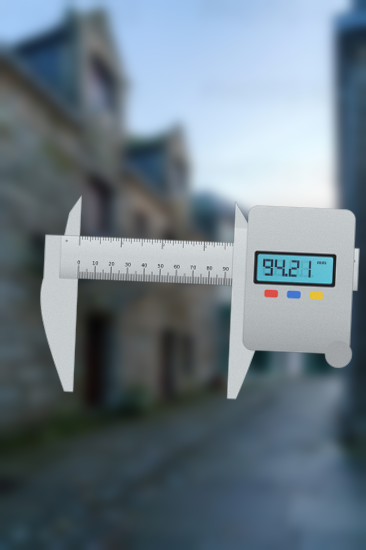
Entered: 94.21 mm
